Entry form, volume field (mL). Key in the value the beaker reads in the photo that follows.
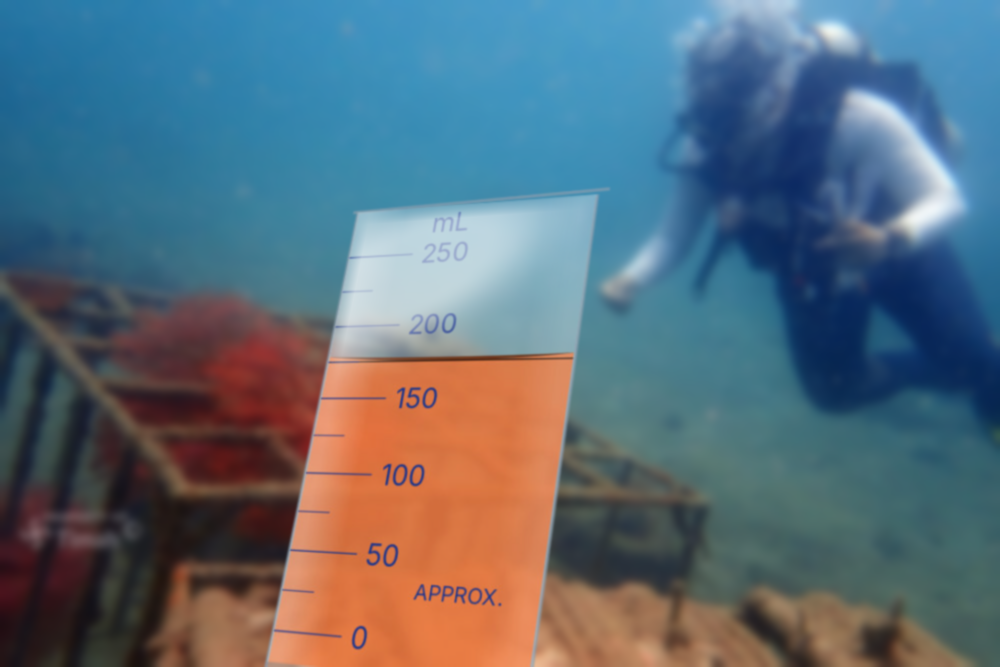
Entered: 175 mL
